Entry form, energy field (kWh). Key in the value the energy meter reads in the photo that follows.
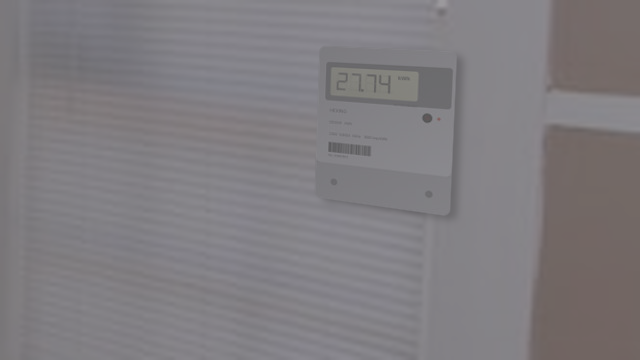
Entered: 27.74 kWh
